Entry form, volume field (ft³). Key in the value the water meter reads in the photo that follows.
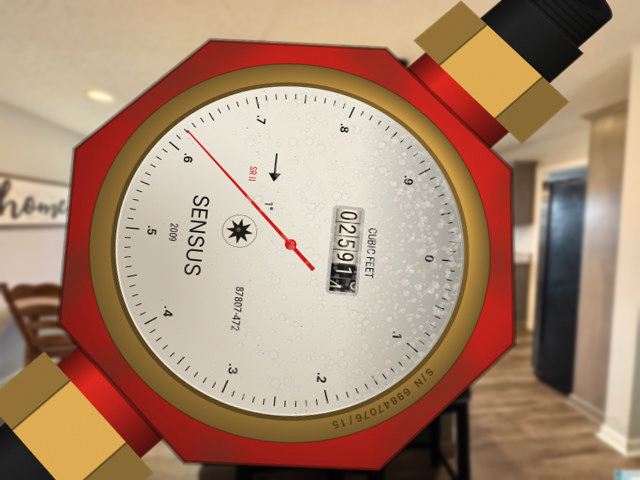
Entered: 25913.62 ft³
